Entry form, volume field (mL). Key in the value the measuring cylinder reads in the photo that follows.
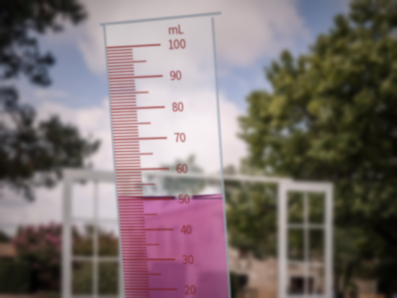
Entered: 50 mL
